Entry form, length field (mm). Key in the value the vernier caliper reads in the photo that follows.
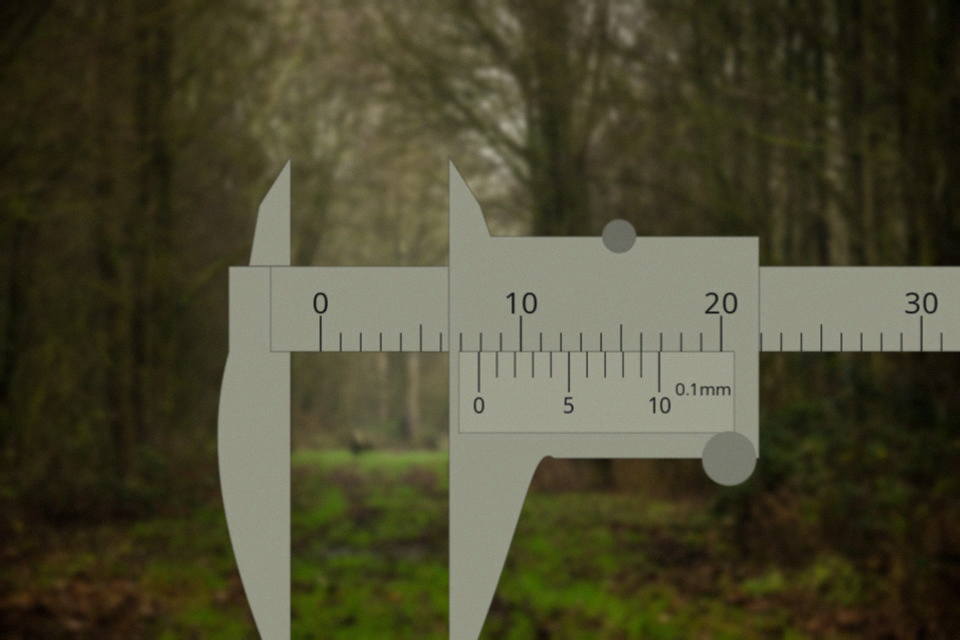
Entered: 7.9 mm
